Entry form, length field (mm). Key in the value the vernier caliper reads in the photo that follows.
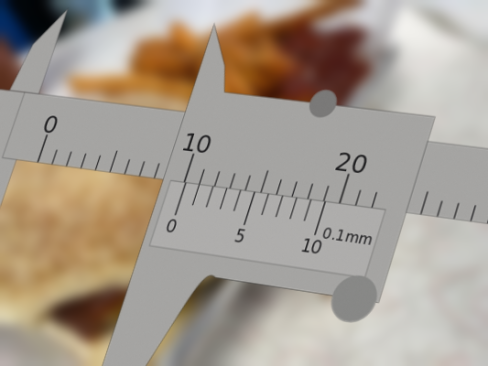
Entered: 10.1 mm
